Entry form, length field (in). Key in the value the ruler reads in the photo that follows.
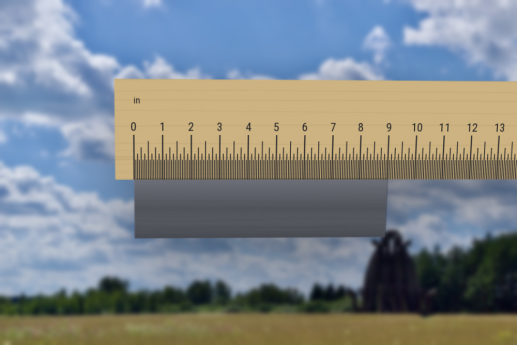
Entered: 9 in
